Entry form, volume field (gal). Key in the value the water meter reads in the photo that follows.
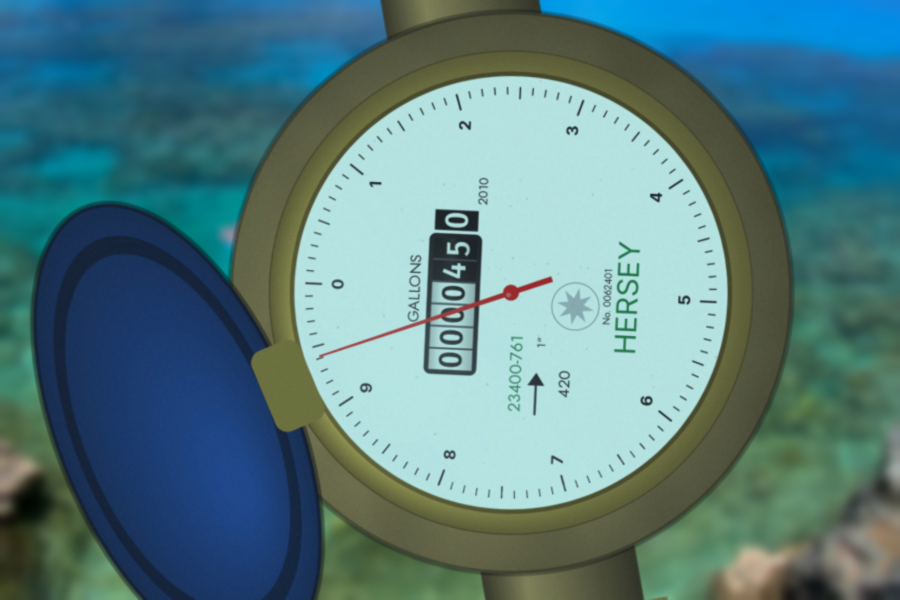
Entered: 449.4 gal
